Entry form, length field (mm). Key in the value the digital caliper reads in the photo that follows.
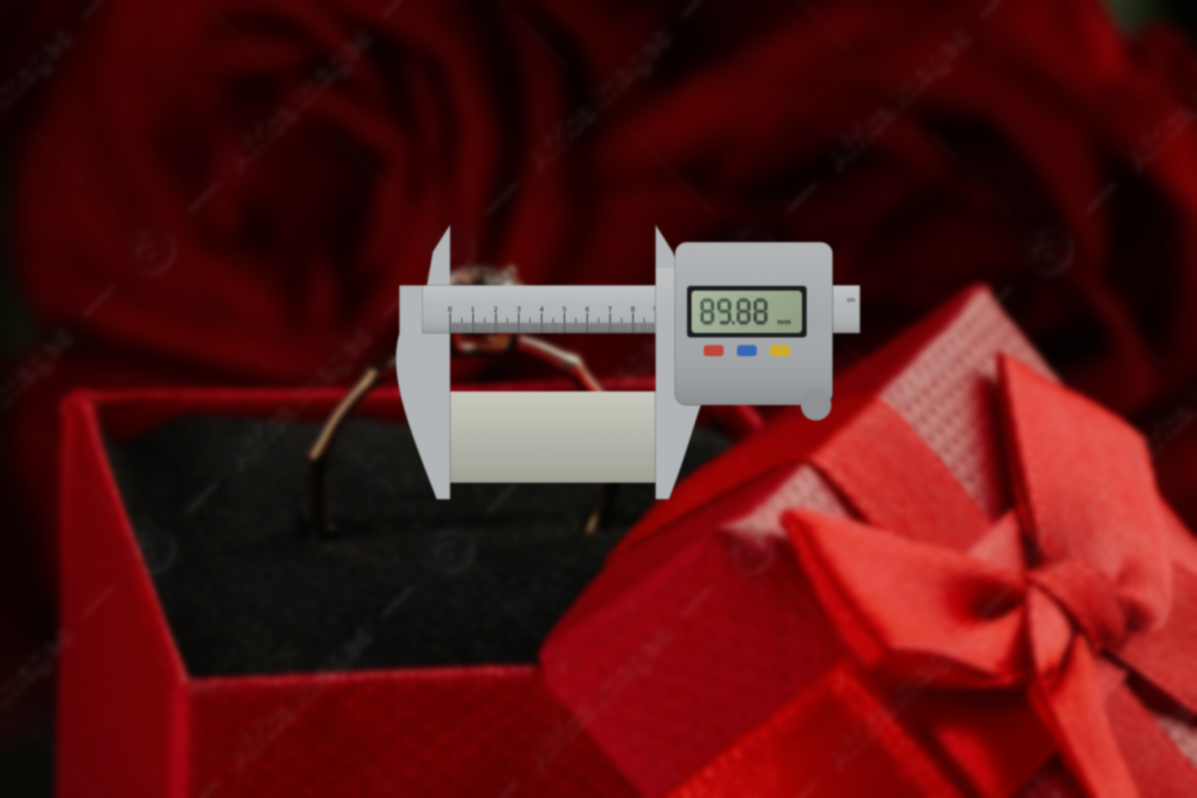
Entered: 89.88 mm
